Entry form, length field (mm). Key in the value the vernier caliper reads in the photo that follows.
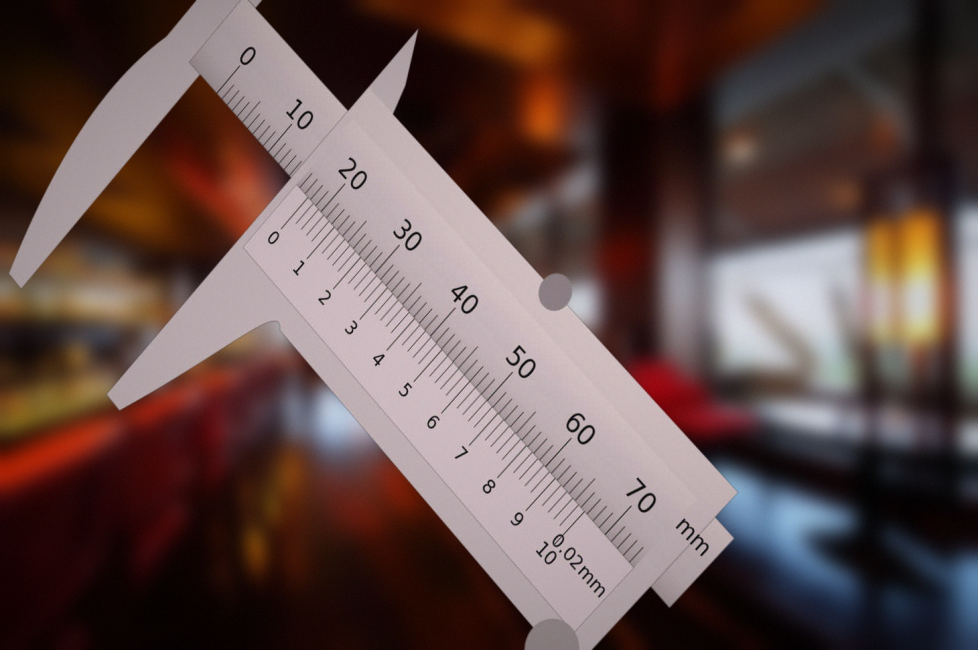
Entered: 17.6 mm
